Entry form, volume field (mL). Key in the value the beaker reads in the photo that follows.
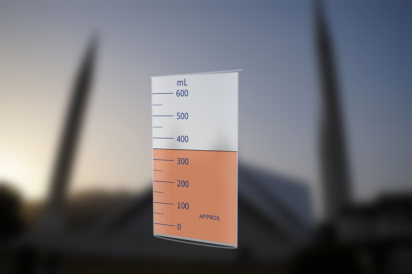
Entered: 350 mL
